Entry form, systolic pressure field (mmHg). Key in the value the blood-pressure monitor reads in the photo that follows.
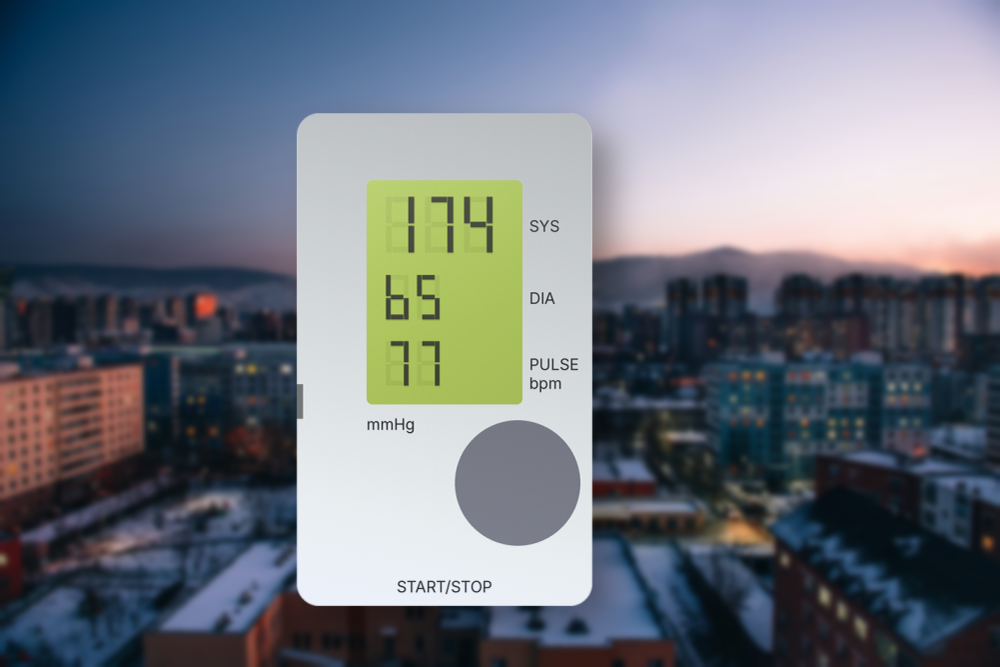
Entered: 174 mmHg
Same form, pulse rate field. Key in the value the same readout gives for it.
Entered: 77 bpm
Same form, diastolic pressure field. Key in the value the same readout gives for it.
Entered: 65 mmHg
